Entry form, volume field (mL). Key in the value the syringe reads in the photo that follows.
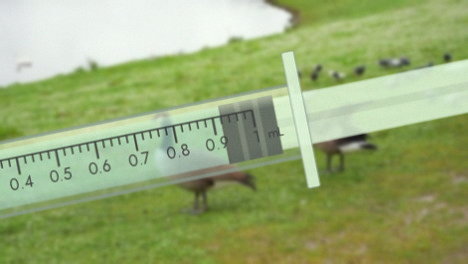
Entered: 0.92 mL
